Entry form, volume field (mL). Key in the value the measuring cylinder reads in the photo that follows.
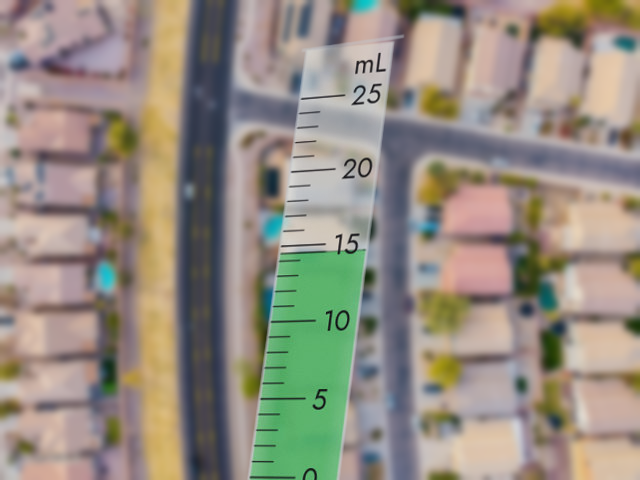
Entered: 14.5 mL
